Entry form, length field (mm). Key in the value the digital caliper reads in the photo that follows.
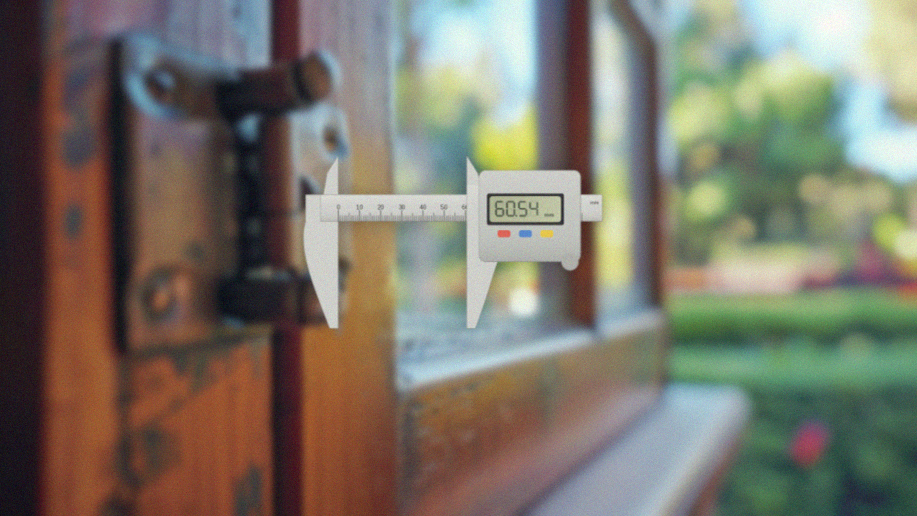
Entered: 60.54 mm
